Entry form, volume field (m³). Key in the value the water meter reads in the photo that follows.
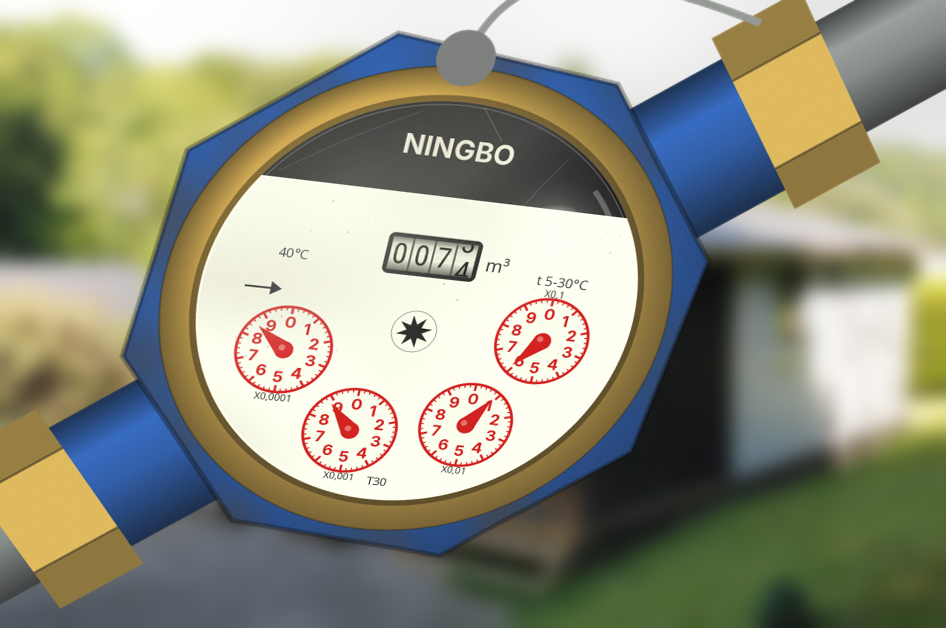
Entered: 73.6088 m³
